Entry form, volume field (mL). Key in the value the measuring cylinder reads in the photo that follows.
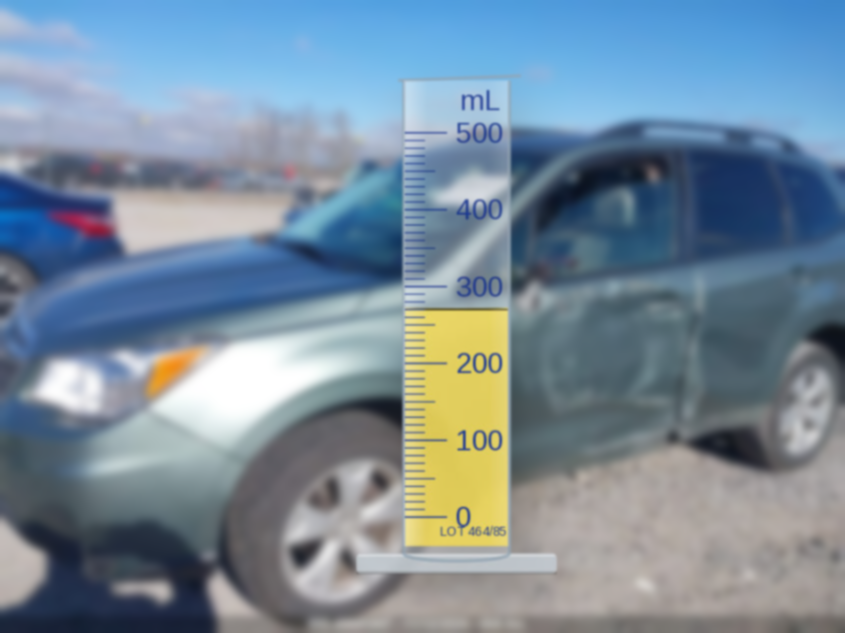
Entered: 270 mL
